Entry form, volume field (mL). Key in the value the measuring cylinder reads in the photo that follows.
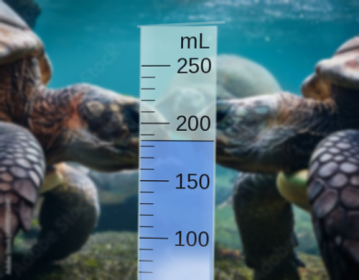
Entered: 185 mL
